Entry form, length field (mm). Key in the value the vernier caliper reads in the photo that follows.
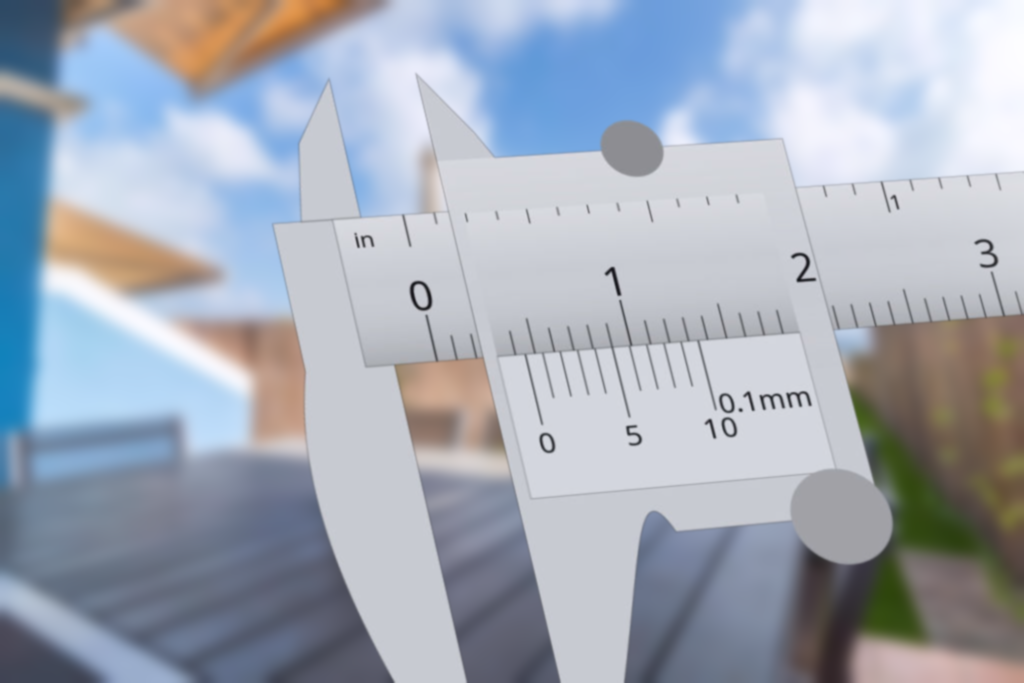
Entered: 4.5 mm
